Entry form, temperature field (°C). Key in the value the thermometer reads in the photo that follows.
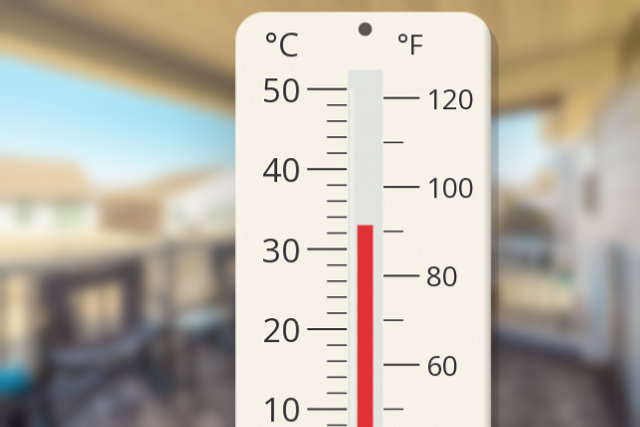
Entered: 33 °C
